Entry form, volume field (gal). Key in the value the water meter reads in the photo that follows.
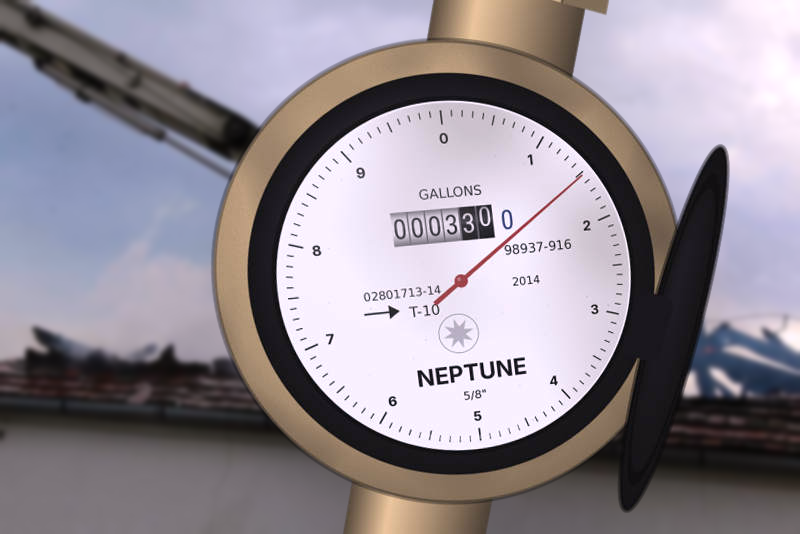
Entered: 3301.5 gal
